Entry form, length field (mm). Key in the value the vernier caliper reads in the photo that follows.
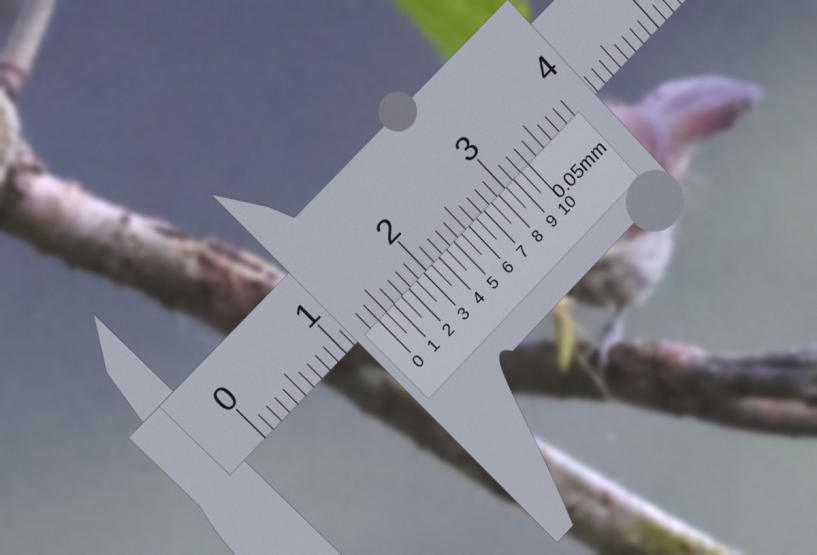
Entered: 14.0 mm
